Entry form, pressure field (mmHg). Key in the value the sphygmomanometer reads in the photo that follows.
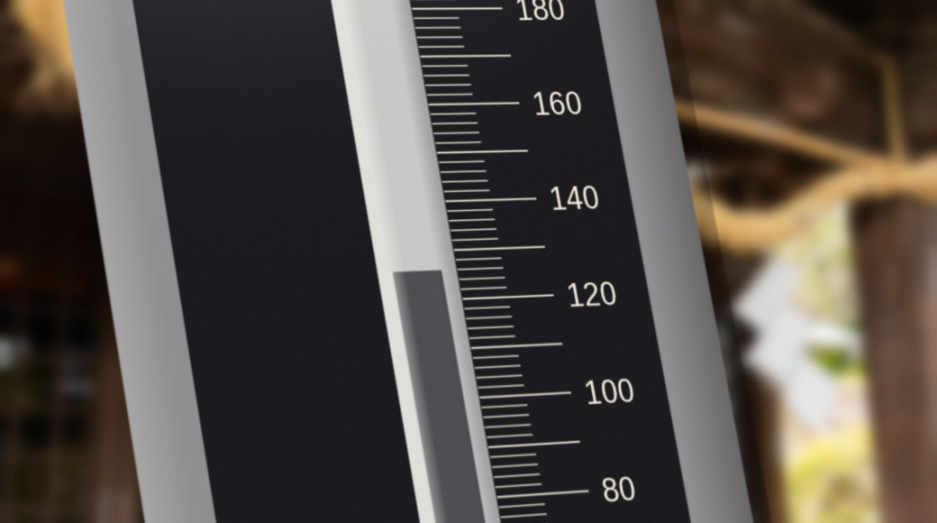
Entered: 126 mmHg
